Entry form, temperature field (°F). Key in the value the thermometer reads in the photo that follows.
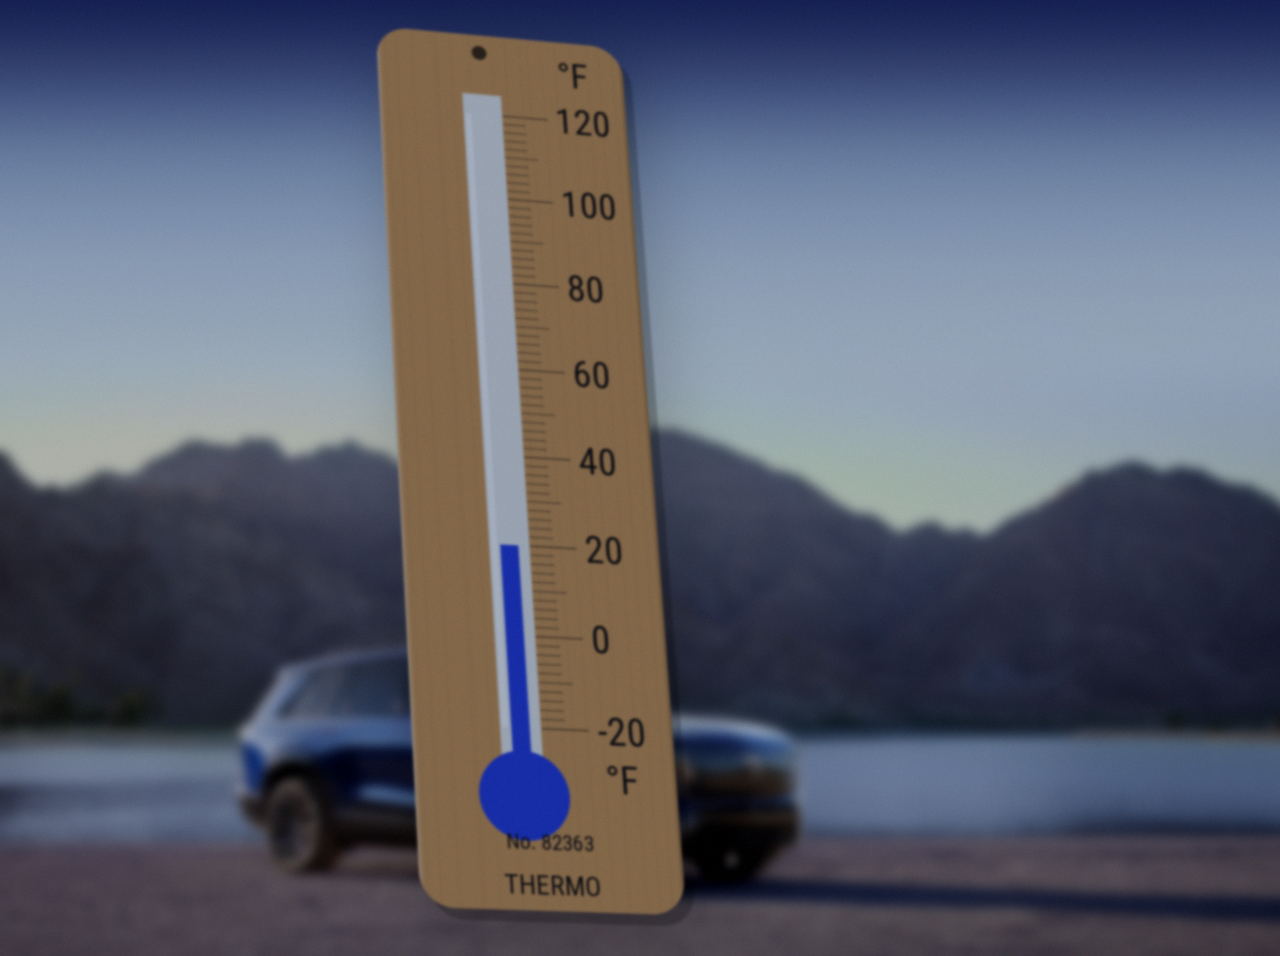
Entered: 20 °F
